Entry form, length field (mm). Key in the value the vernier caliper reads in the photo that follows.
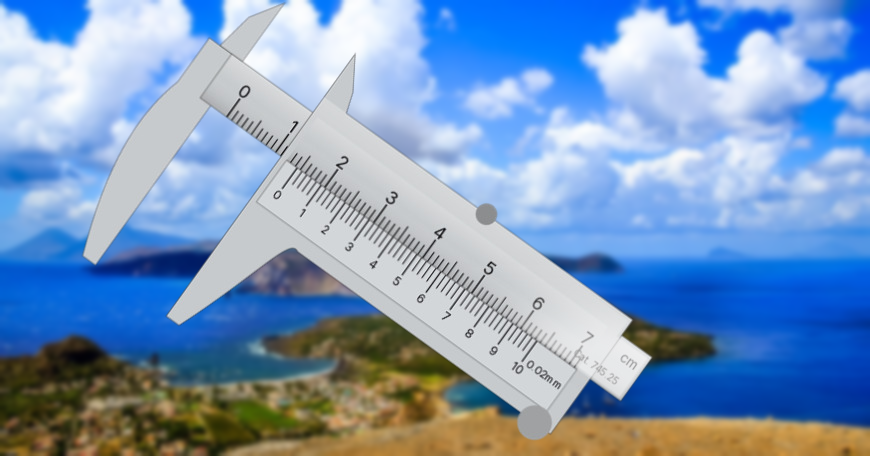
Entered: 14.4 mm
